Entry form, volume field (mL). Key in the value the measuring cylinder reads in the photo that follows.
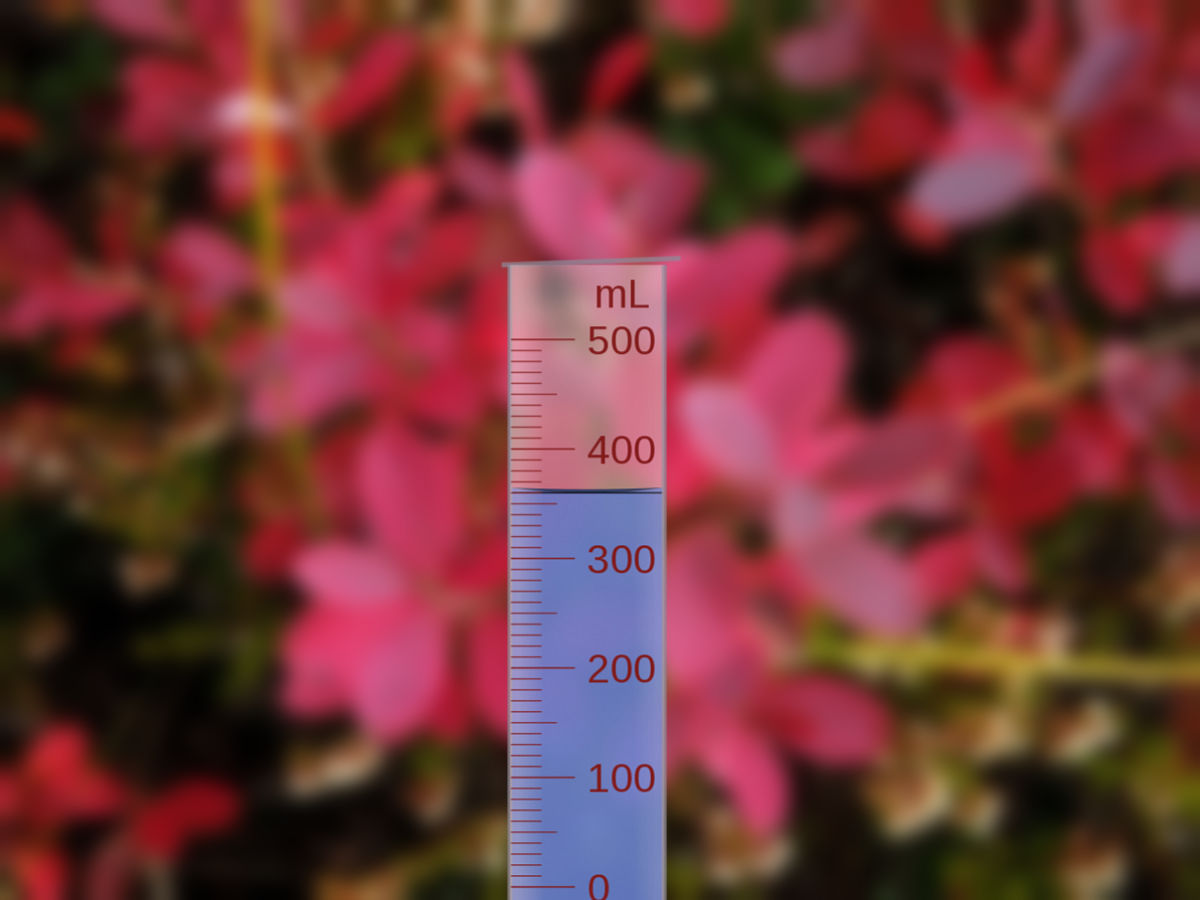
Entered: 360 mL
